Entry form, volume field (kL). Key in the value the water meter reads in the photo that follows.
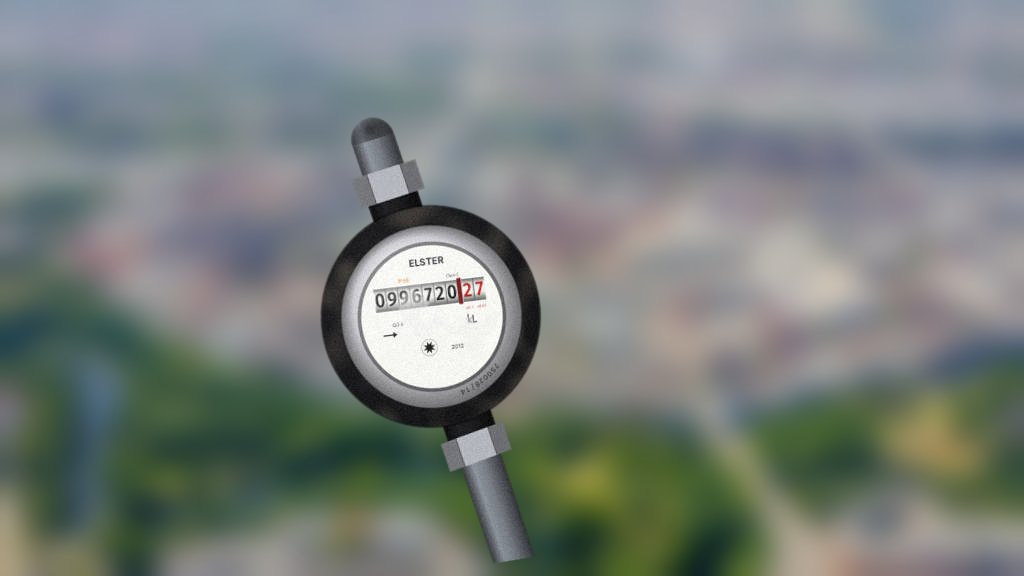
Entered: 996720.27 kL
